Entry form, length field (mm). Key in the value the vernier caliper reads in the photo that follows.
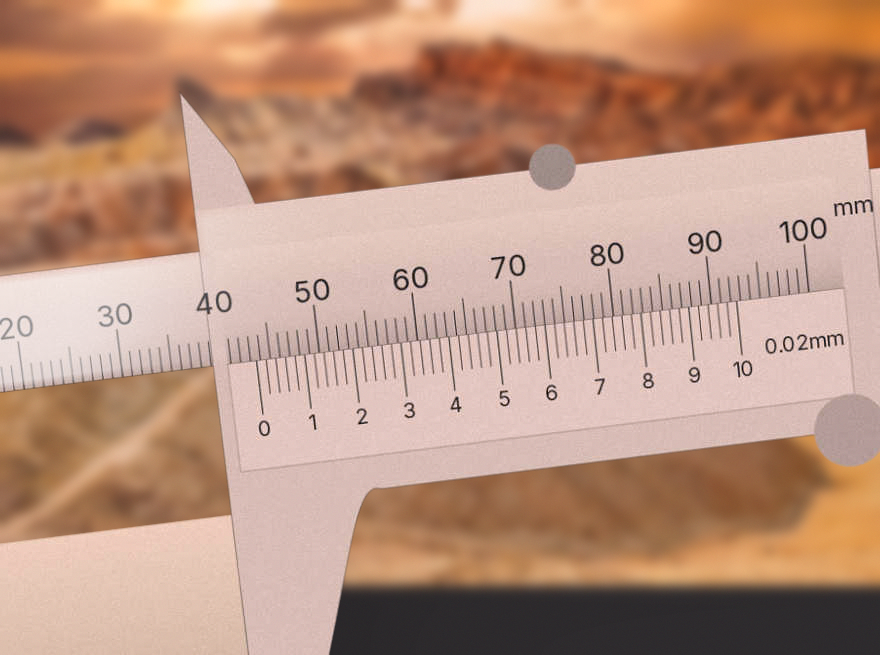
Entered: 43.6 mm
